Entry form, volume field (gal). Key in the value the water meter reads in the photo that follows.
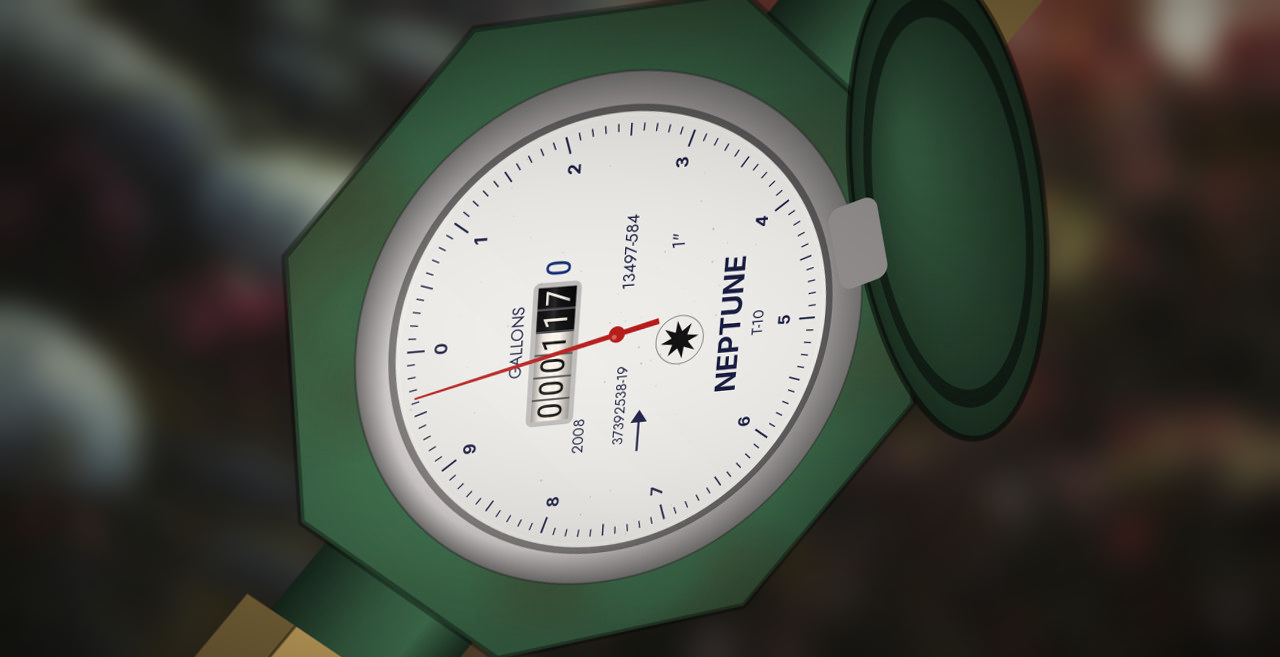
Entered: 1169.6 gal
